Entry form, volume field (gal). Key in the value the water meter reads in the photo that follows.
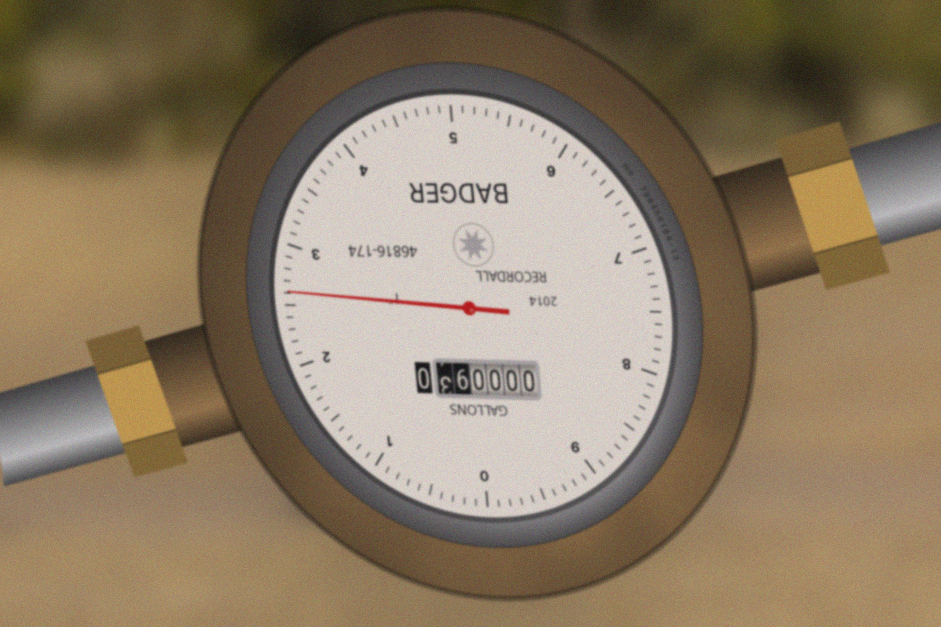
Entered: 932.6 gal
